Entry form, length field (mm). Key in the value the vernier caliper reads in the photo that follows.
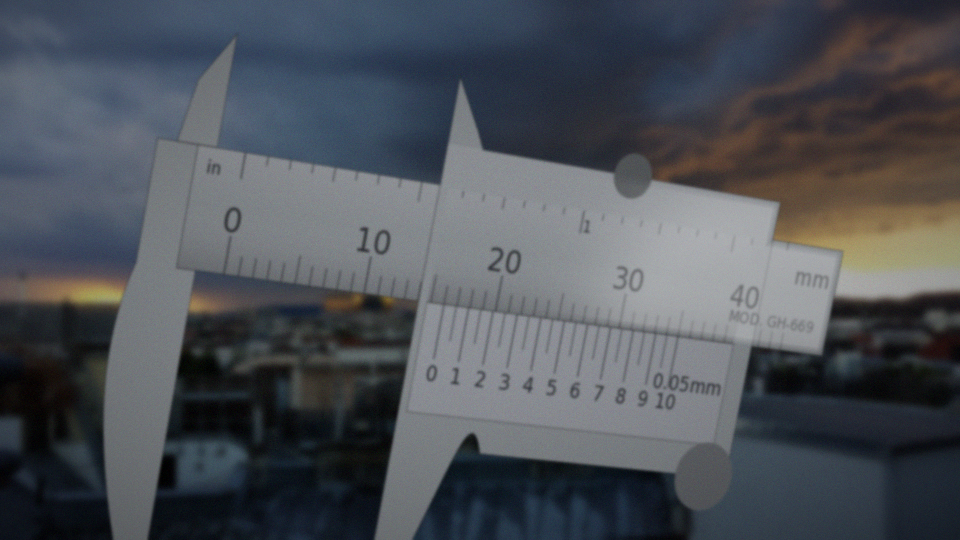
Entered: 16.0 mm
